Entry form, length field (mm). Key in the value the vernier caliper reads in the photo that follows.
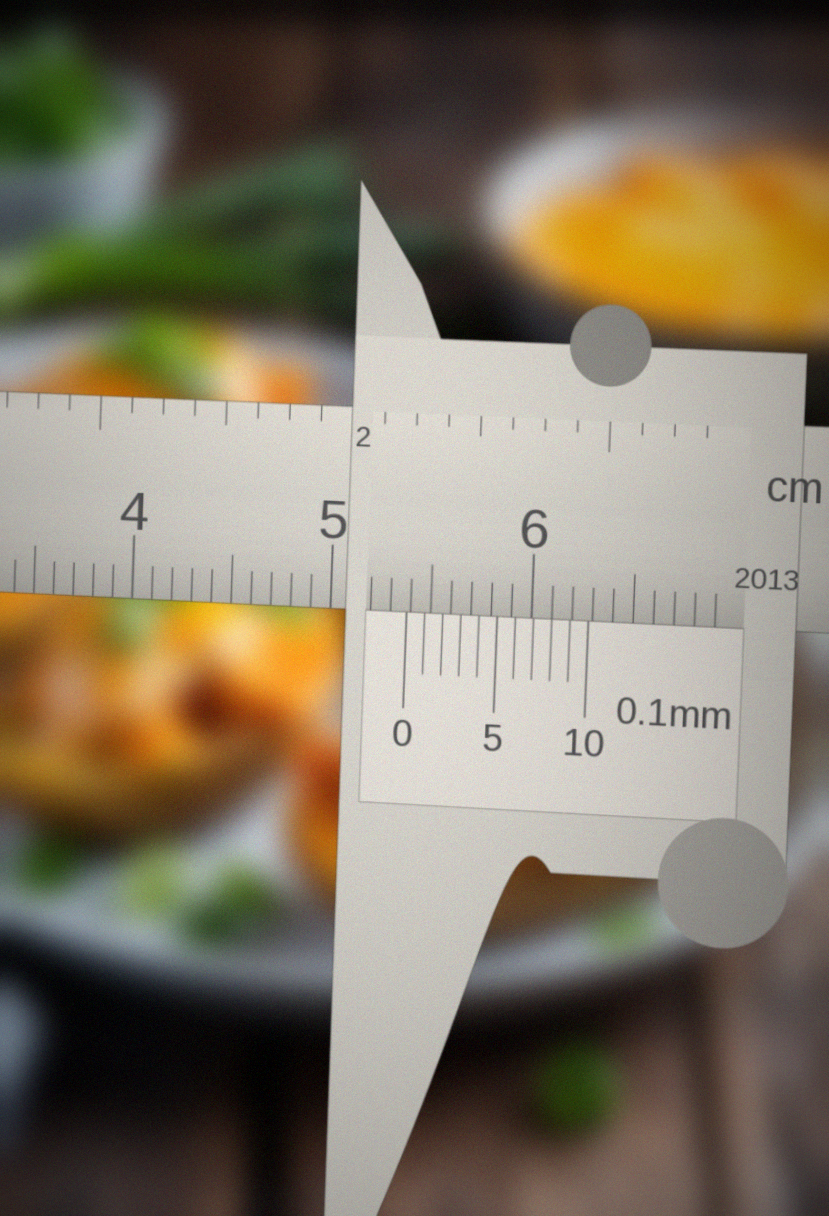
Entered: 53.8 mm
